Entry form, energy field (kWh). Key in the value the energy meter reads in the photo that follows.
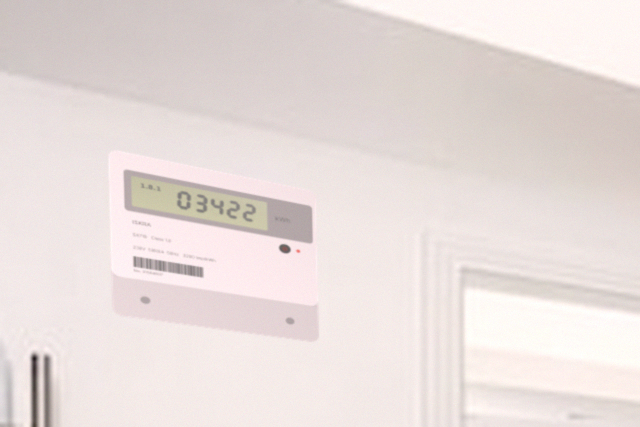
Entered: 3422 kWh
